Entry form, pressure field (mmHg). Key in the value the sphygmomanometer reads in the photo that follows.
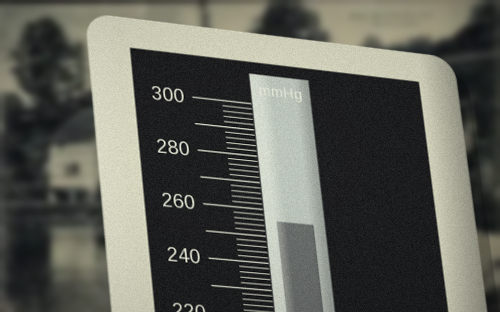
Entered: 256 mmHg
